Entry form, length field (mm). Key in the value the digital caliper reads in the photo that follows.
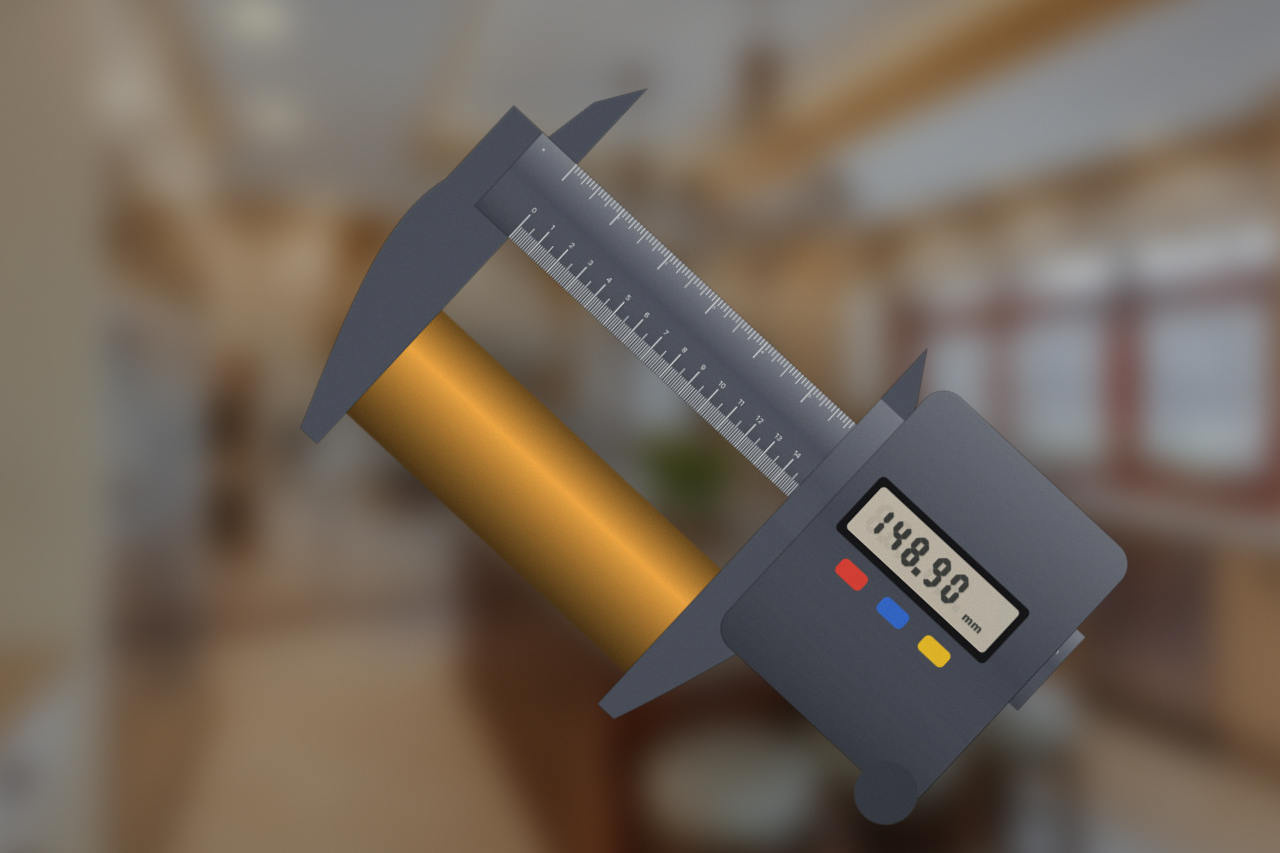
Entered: 148.90 mm
